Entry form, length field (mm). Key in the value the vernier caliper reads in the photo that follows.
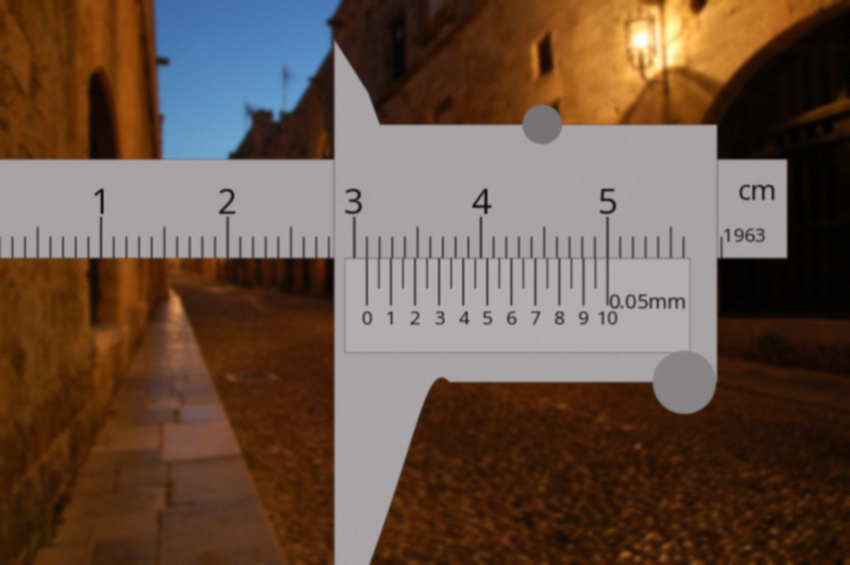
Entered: 31.0 mm
